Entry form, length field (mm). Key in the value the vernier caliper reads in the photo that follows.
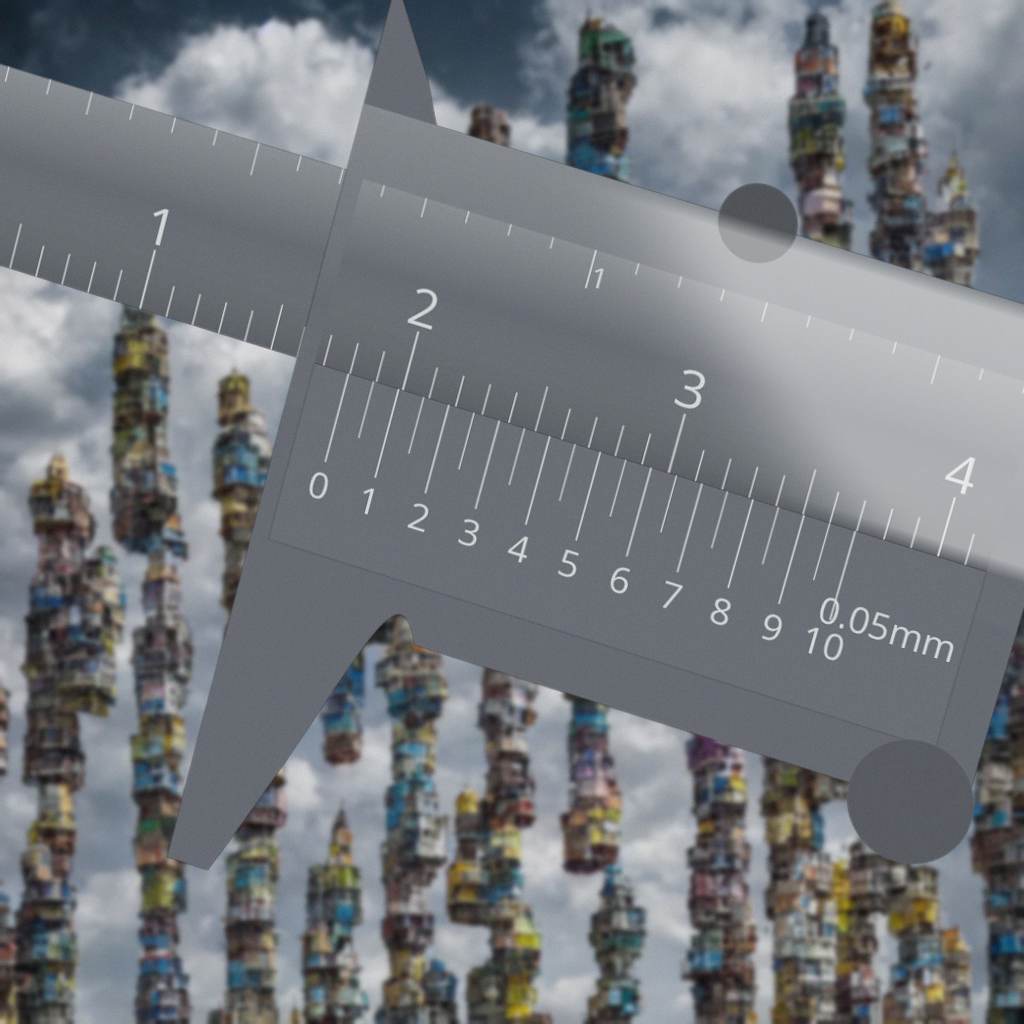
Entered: 17.95 mm
